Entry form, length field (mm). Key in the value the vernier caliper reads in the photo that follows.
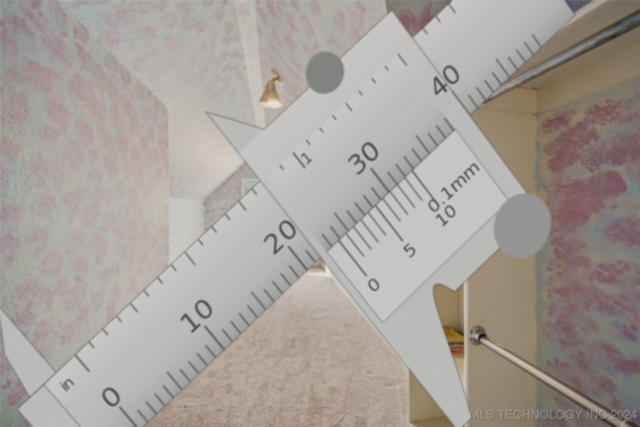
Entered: 23.8 mm
